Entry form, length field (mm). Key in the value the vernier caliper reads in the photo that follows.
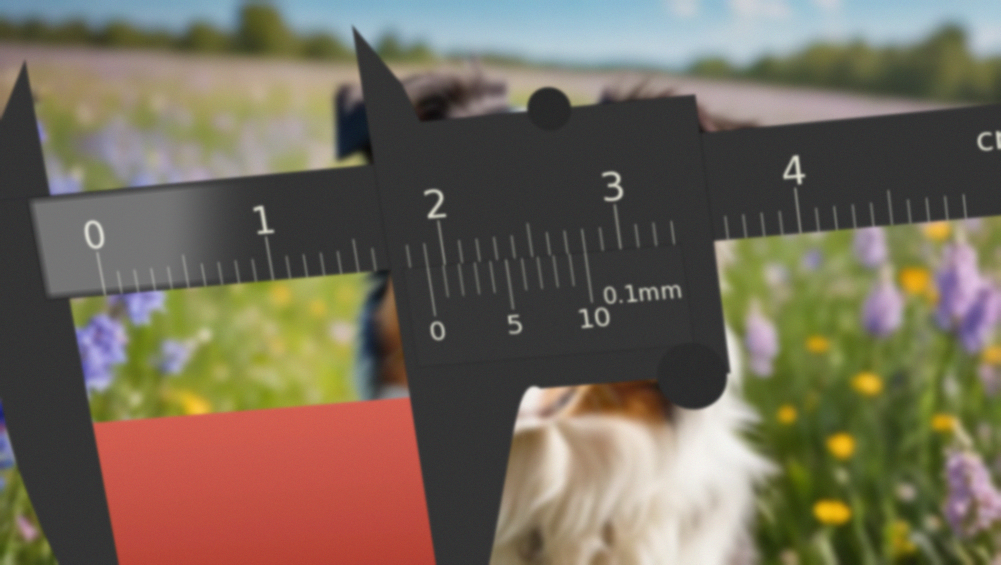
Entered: 19.0 mm
